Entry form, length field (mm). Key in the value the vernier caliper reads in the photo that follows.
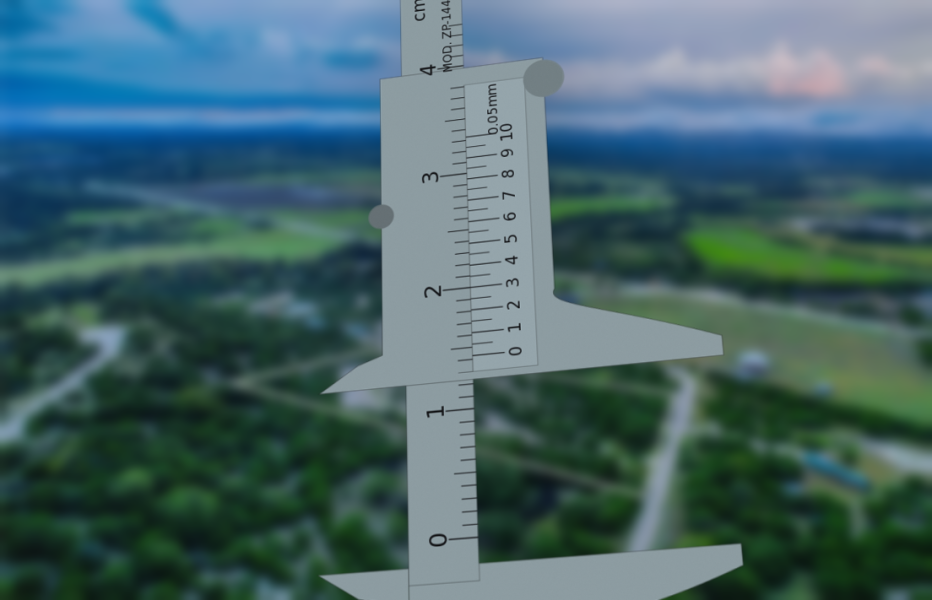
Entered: 14.3 mm
